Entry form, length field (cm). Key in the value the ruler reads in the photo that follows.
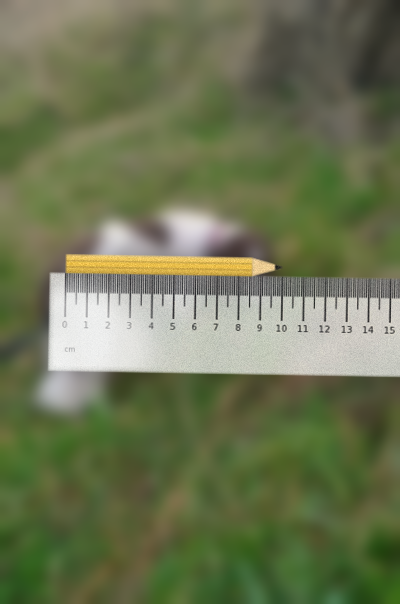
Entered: 10 cm
